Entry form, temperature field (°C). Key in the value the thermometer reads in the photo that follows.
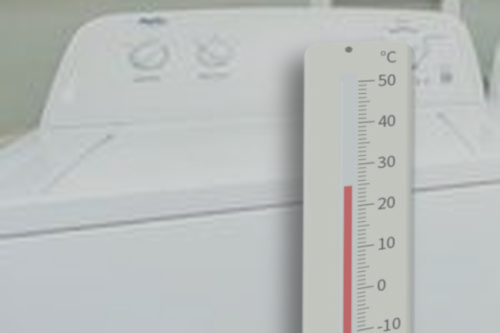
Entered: 25 °C
